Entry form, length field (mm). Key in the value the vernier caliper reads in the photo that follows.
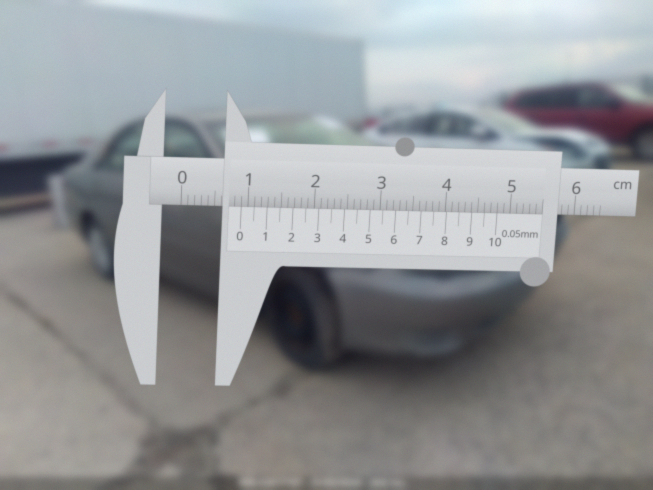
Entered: 9.0 mm
